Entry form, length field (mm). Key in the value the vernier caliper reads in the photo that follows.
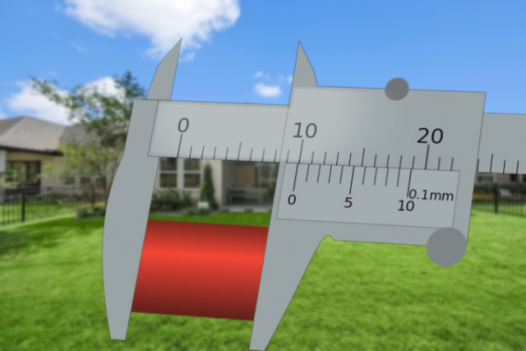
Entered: 9.9 mm
